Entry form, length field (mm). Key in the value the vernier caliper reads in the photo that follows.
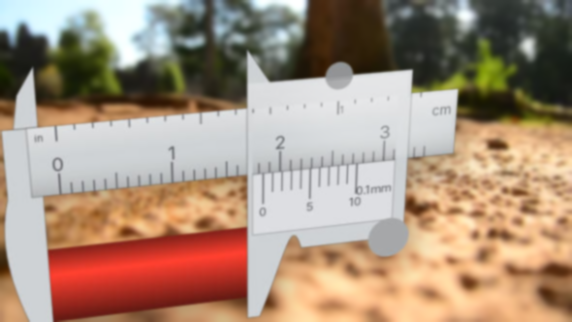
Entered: 18.4 mm
